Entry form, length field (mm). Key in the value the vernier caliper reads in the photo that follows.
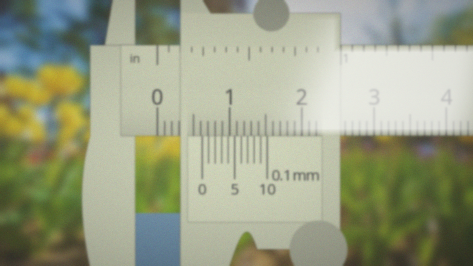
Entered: 6.2 mm
